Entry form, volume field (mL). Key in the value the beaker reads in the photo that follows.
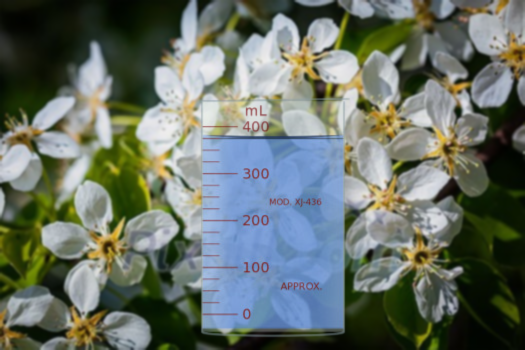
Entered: 375 mL
